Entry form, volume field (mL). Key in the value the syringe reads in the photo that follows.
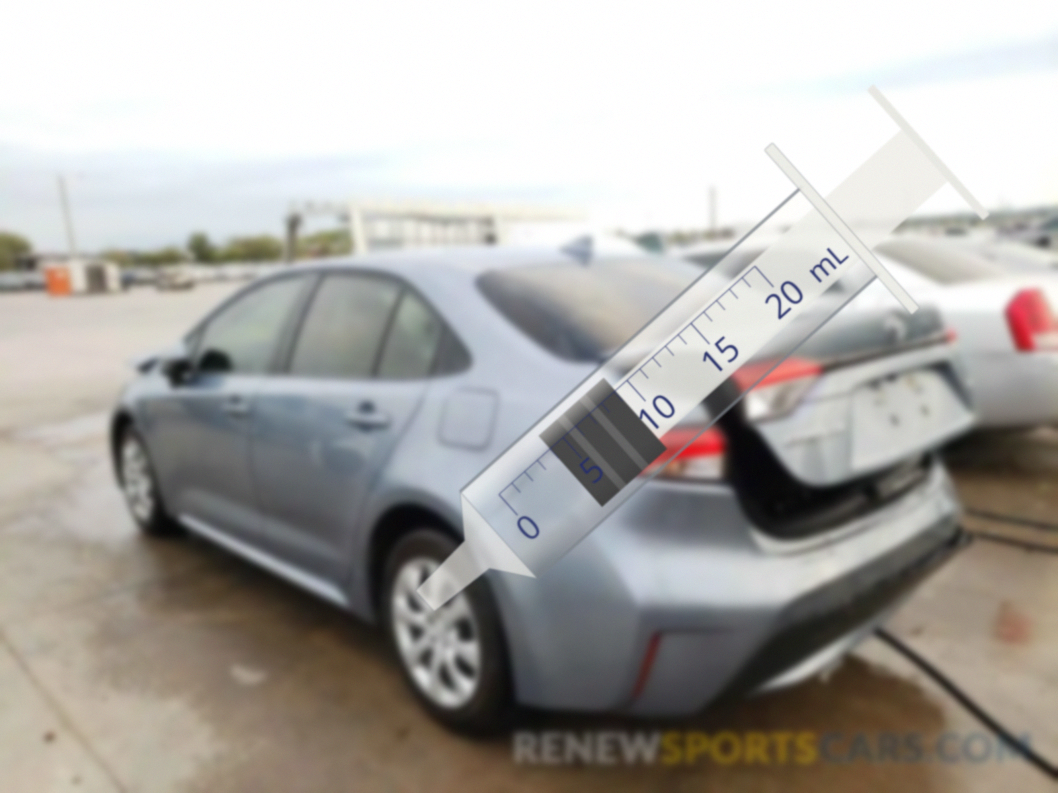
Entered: 4 mL
